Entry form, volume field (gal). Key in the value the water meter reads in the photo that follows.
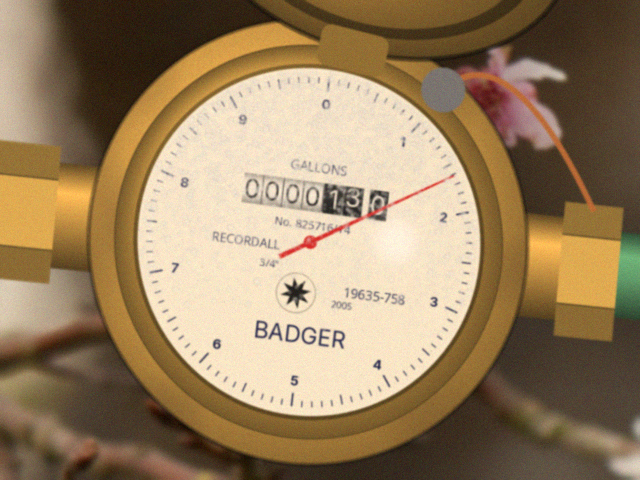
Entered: 131.6 gal
